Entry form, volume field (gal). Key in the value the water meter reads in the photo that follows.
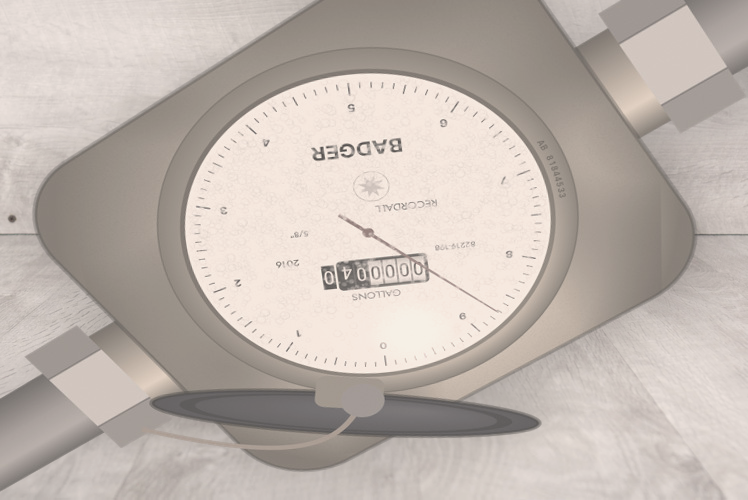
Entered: 38.7 gal
